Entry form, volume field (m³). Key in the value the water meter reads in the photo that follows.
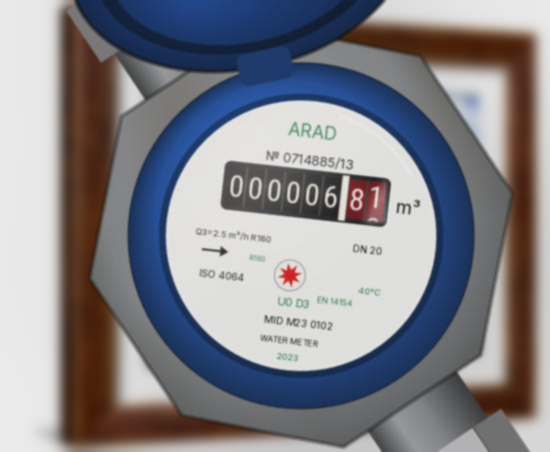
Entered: 6.81 m³
